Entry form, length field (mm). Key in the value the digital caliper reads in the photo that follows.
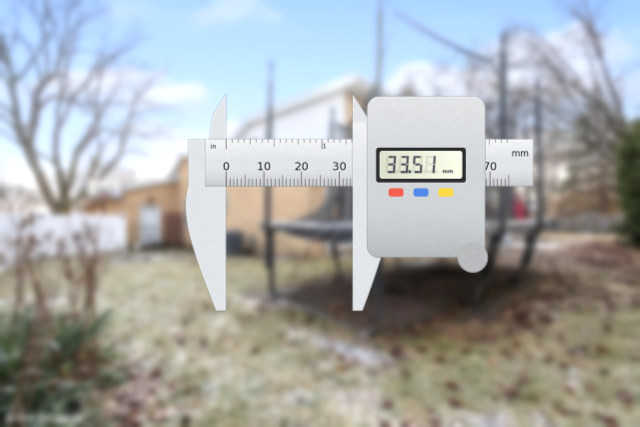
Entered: 33.51 mm
